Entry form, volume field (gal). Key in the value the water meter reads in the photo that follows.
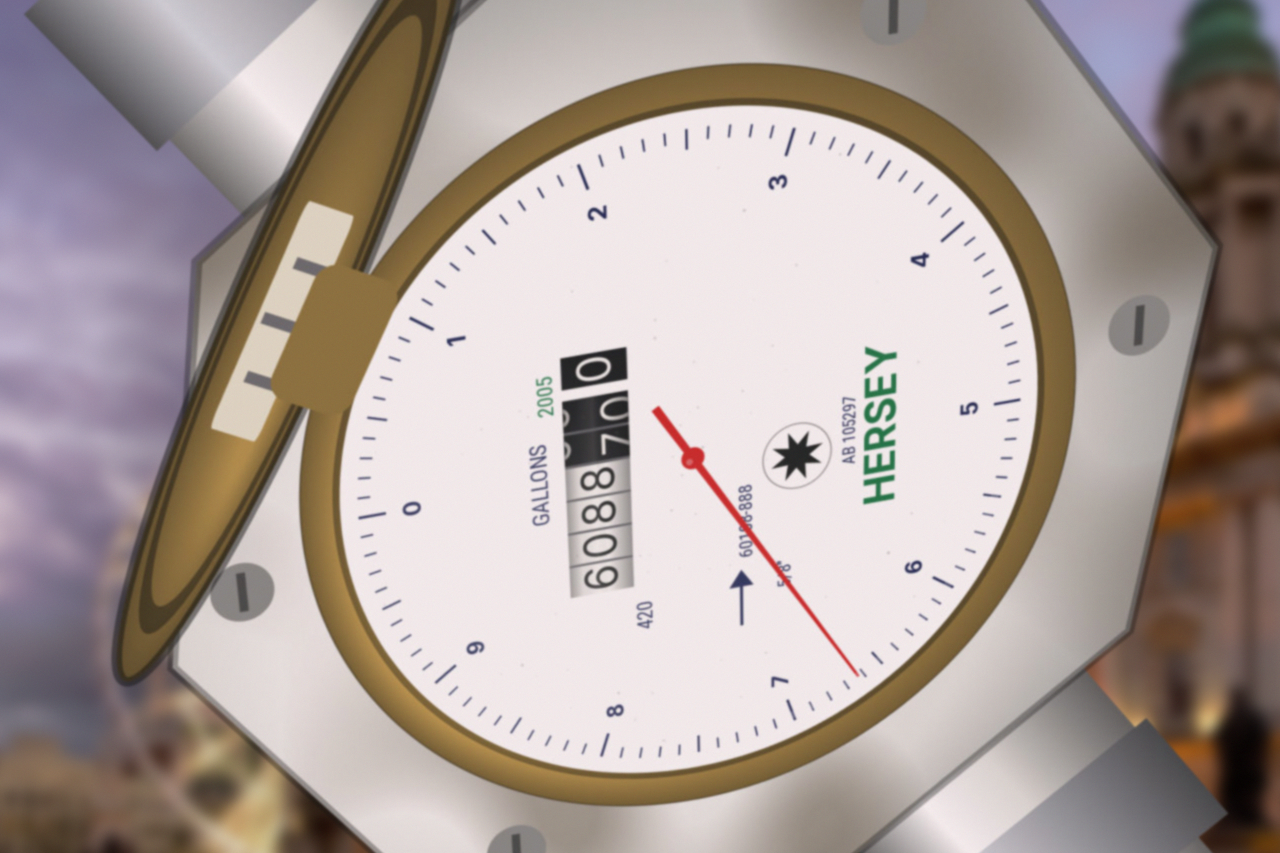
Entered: 6088696.6 gal
